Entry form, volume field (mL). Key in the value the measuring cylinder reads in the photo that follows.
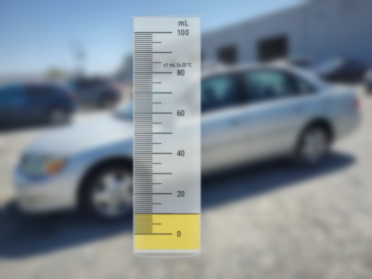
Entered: 10 mL
